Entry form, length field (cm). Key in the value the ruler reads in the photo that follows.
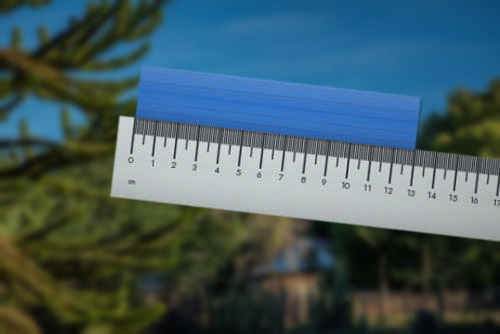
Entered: 13 cm
